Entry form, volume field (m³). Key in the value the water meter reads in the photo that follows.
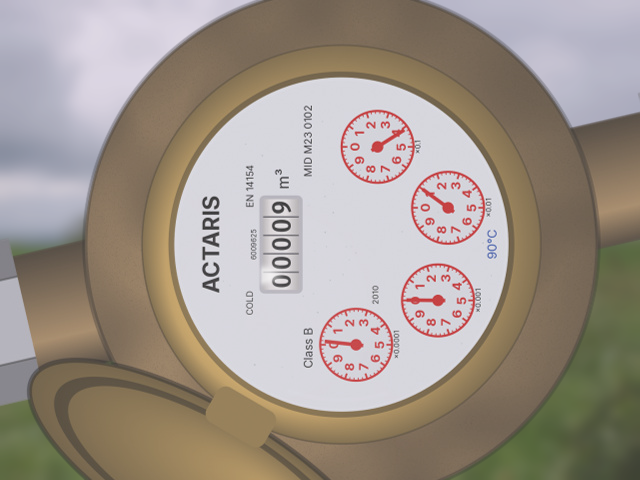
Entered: 9.4100 m³
